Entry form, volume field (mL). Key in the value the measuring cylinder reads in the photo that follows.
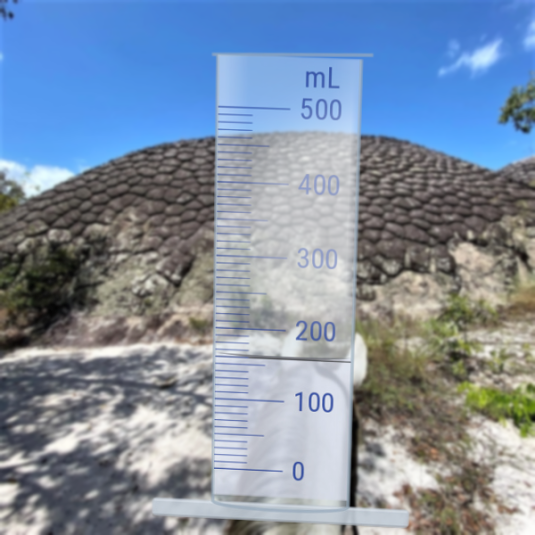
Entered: 160 mL
